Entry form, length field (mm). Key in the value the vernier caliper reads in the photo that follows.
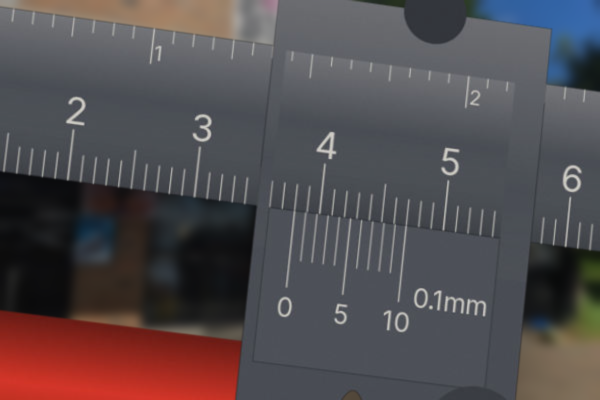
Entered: 38.0 mm
